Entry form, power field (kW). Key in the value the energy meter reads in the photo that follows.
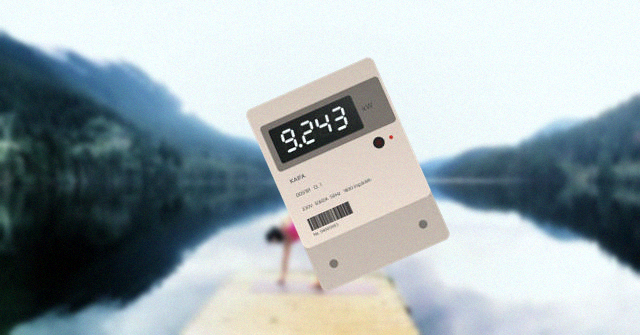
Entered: 9.243 kW
